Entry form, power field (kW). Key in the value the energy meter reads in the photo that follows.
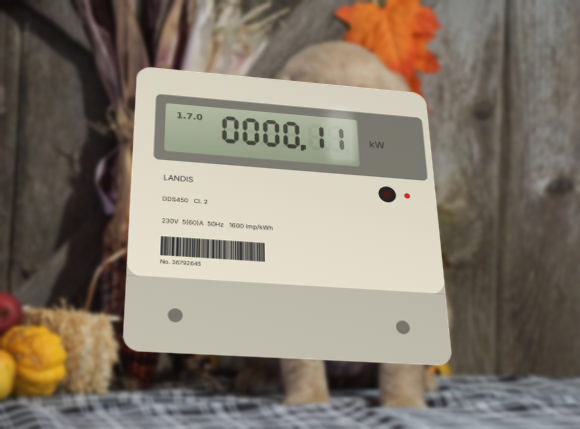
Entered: 0.11 kW
